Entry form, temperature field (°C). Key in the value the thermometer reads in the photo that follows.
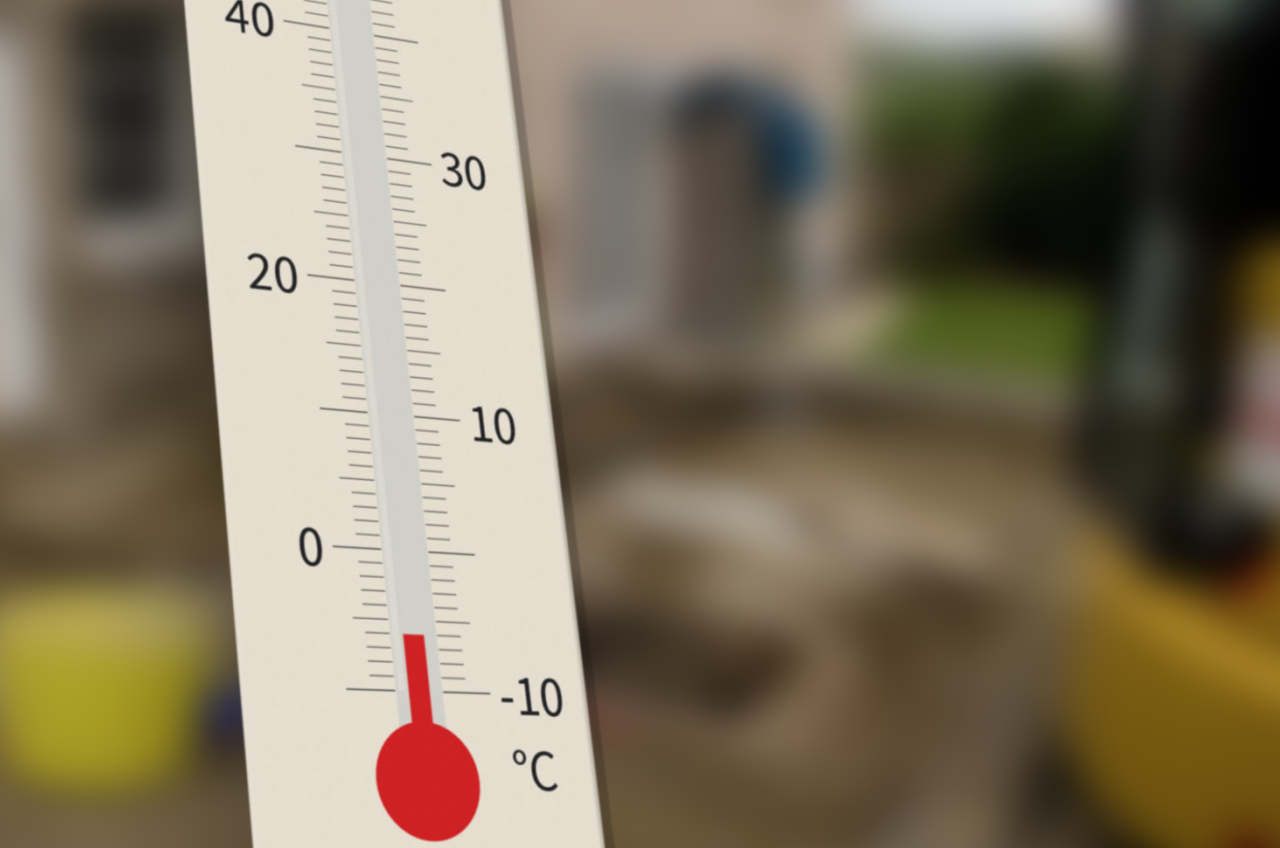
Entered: -6 °C
